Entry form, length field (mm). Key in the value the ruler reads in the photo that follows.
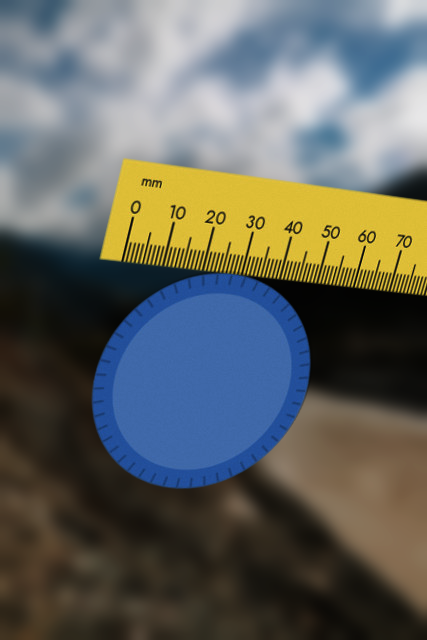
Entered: 55 mm
